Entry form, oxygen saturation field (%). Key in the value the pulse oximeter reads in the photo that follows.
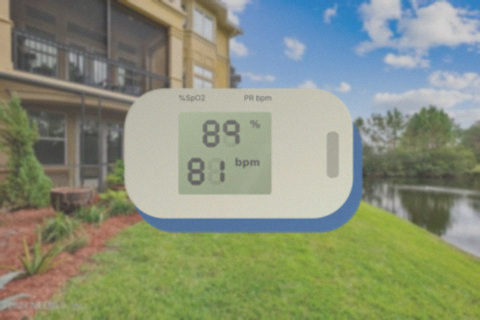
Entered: 89 %
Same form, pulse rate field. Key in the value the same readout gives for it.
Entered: 81 bpm
